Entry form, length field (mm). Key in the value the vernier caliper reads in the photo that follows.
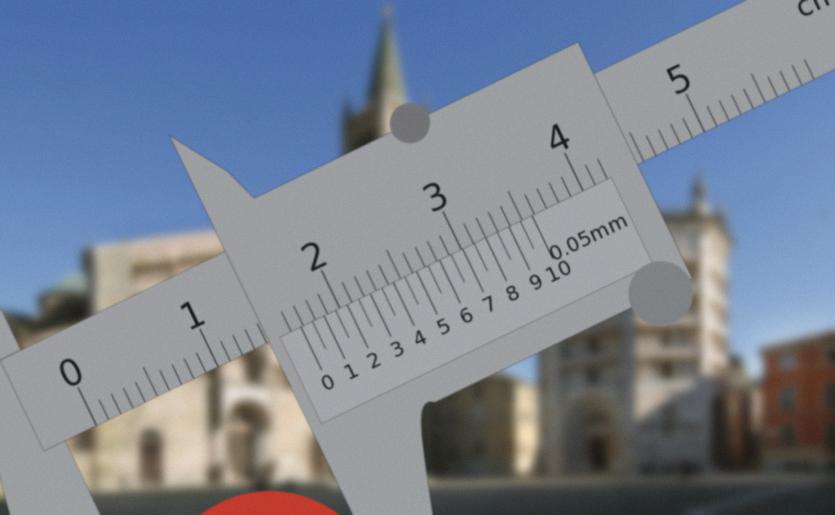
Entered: 16.8 mm
